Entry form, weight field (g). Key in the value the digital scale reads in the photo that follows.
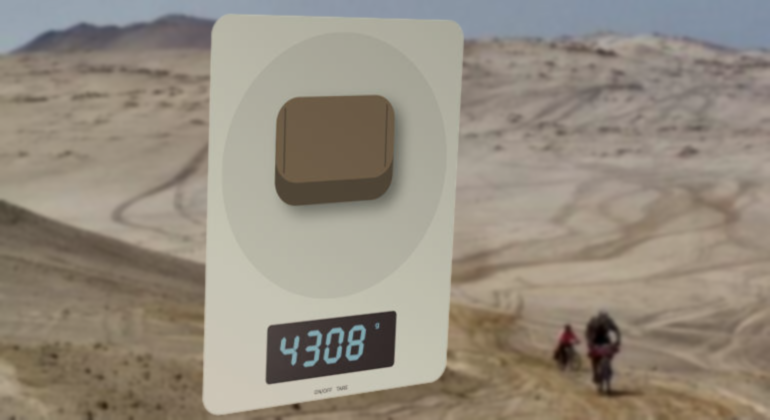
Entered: 4308 g
